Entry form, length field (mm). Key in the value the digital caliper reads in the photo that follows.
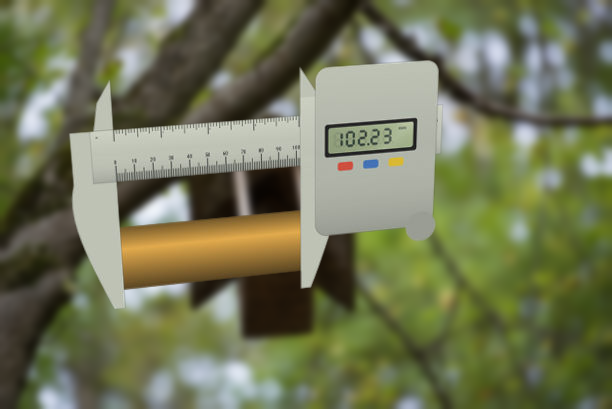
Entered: 102.23 mm
